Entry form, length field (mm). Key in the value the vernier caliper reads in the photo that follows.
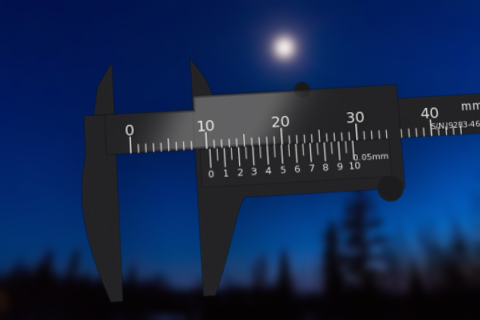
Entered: 10.4 mm
